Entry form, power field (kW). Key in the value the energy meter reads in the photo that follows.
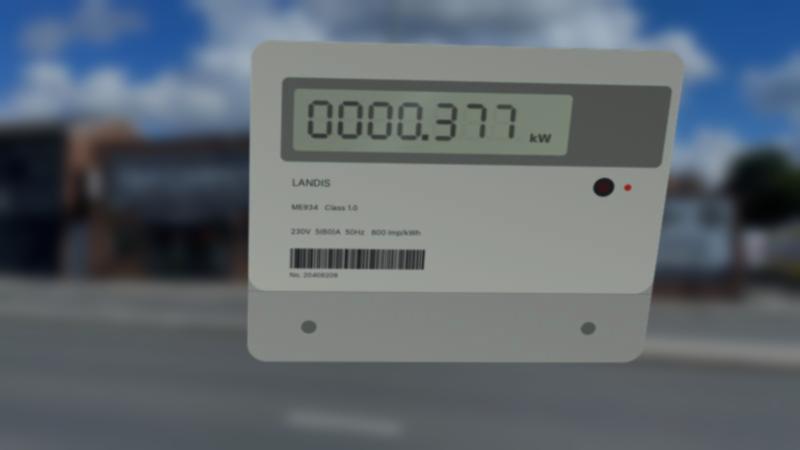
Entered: 0.377 kW
